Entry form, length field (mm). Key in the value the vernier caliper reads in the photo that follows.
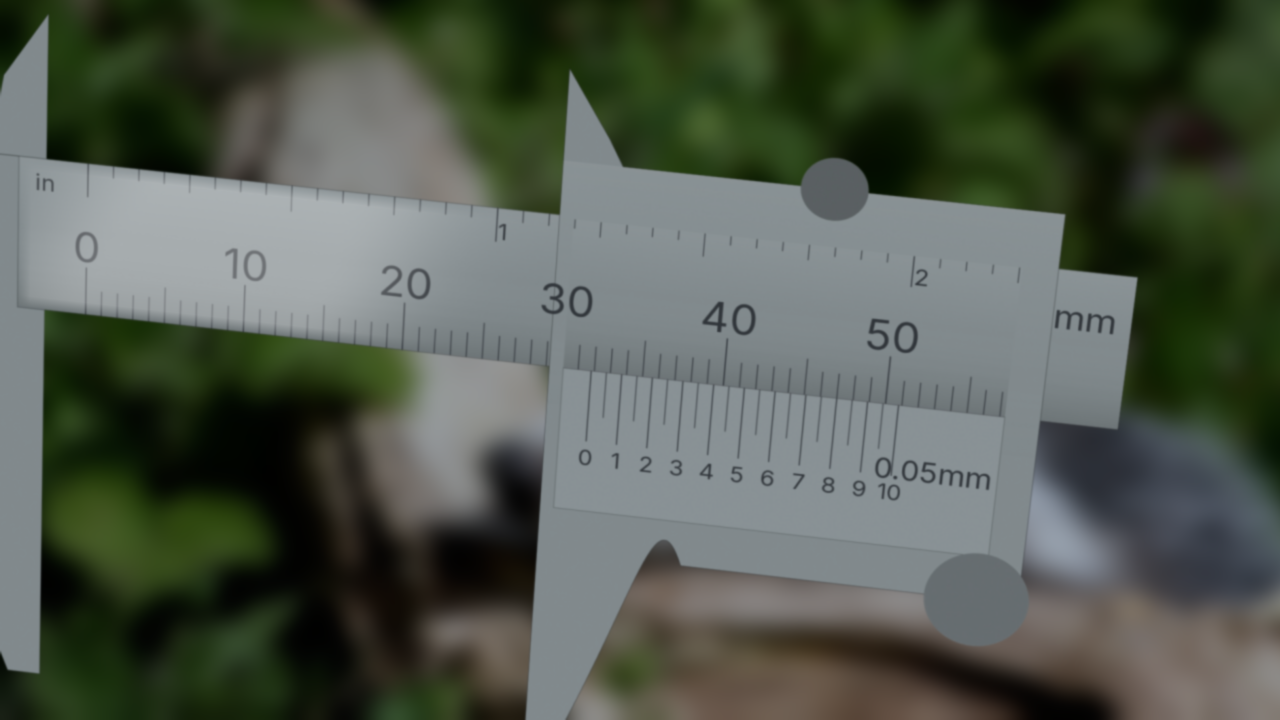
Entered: 31.8 mm
